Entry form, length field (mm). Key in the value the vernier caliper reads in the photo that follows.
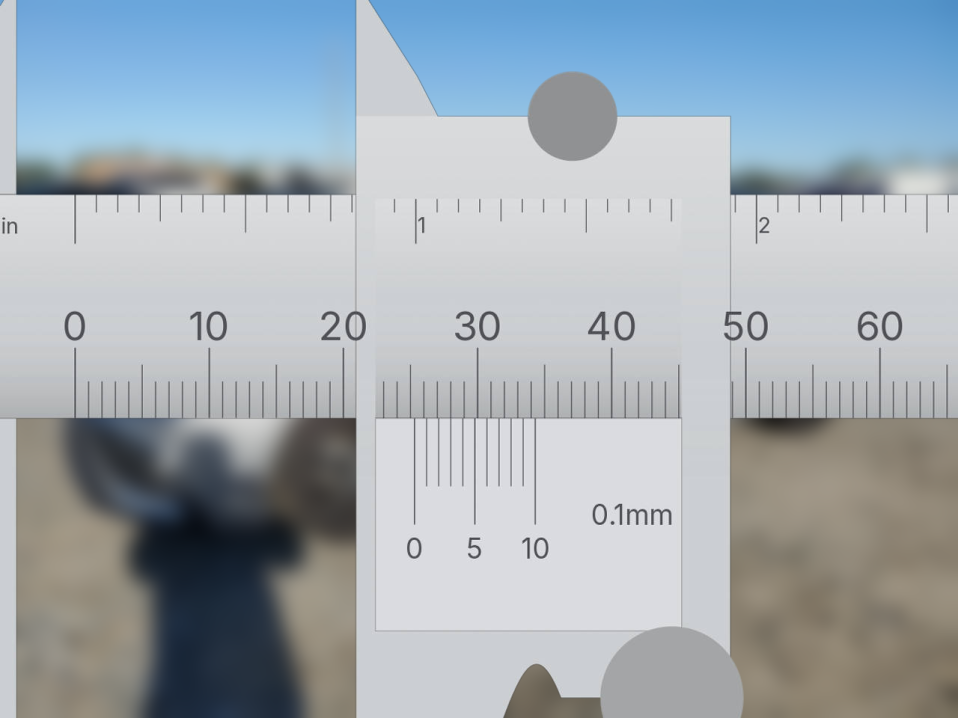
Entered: 25.3 mm
